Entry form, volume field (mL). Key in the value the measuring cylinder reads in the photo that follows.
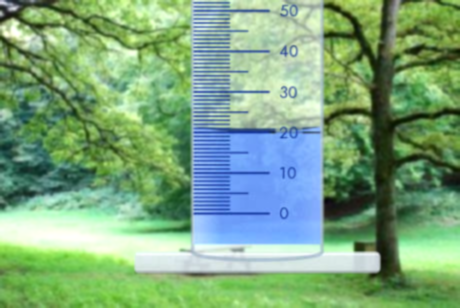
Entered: 20 mL
